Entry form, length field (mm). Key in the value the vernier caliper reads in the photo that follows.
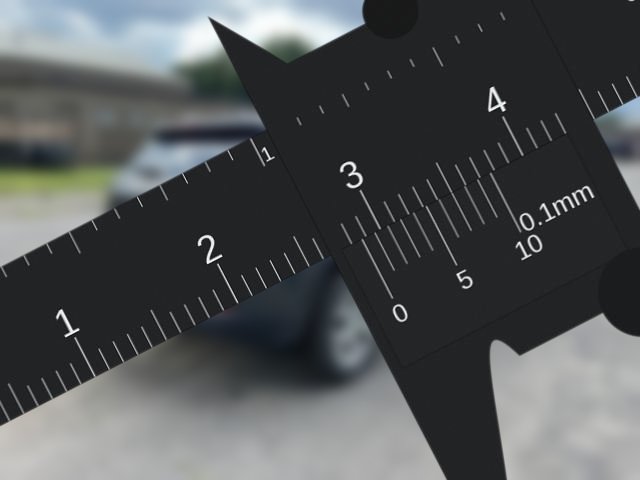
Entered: 28.7 mm
